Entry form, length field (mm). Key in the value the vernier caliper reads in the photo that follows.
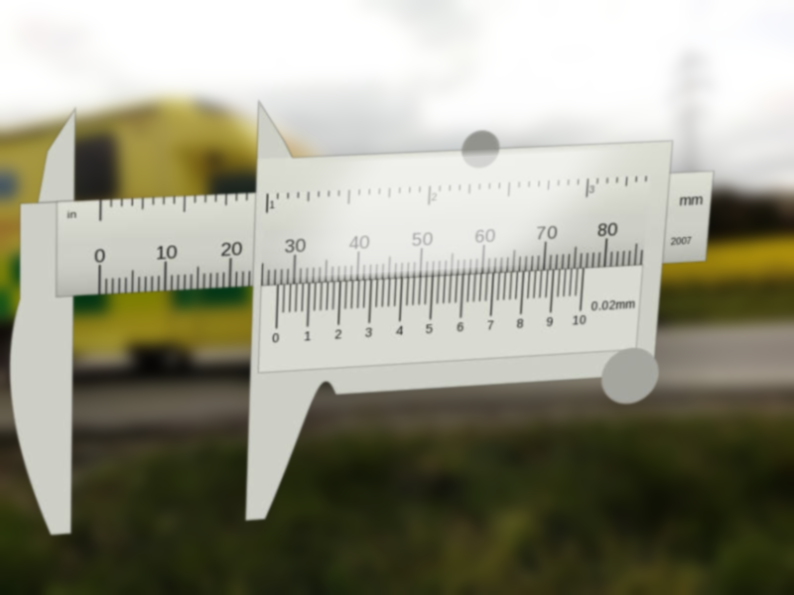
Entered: 27.5 mm
